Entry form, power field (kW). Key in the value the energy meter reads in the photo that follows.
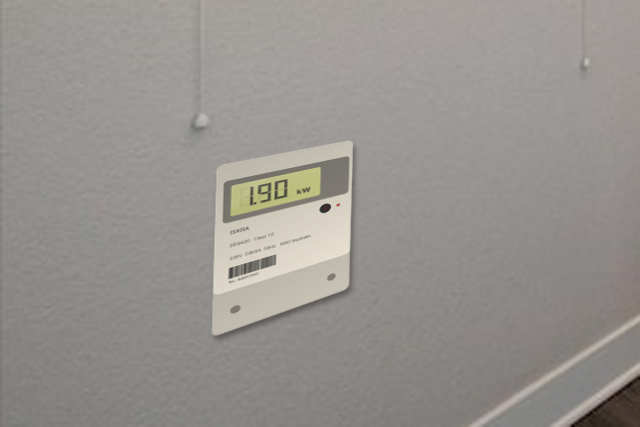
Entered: 1.90 kW
